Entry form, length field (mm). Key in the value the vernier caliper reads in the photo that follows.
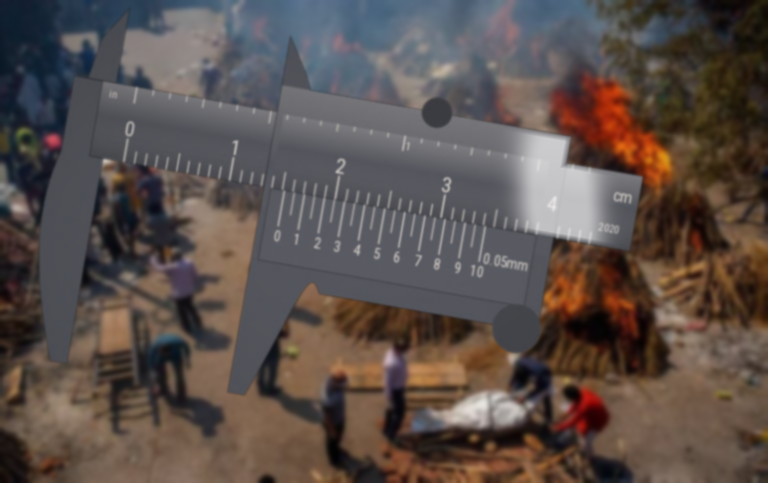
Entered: 15.2 mm
